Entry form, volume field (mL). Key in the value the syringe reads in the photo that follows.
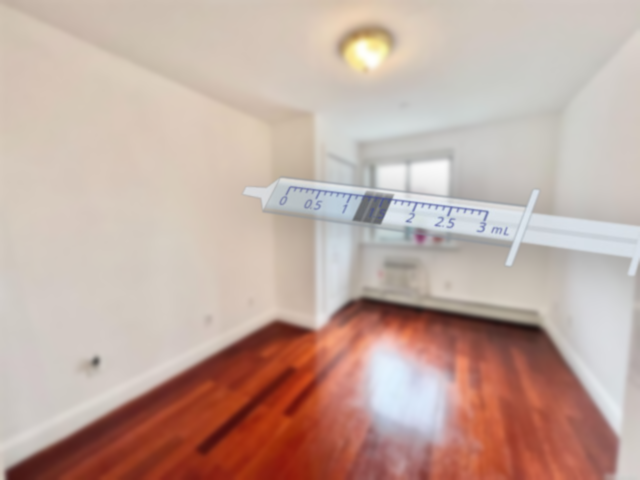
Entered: 1.2 mL
